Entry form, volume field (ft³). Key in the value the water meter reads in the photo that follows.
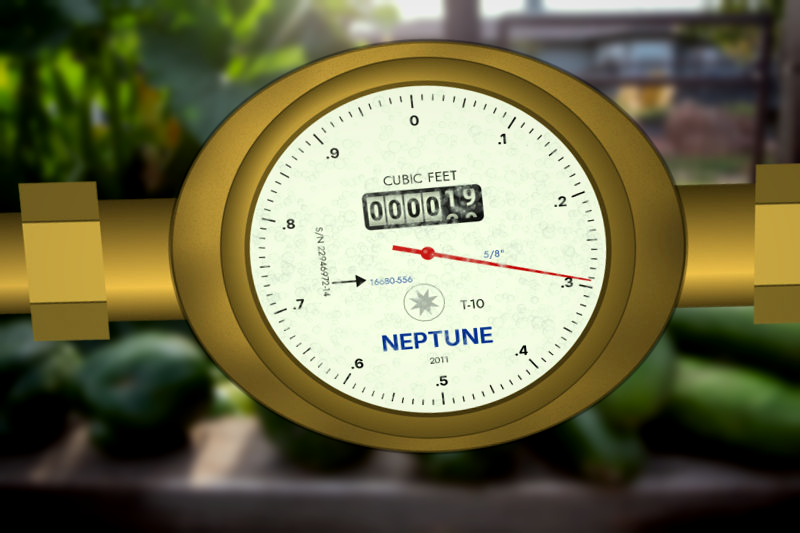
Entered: 19.29 ft³
